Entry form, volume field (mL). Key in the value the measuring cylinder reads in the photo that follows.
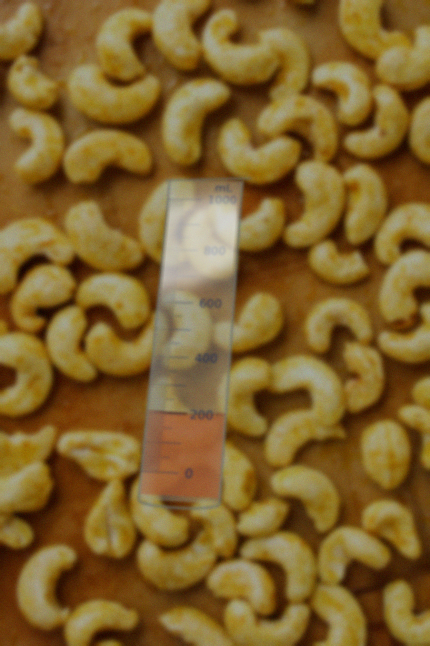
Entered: 200 mL
